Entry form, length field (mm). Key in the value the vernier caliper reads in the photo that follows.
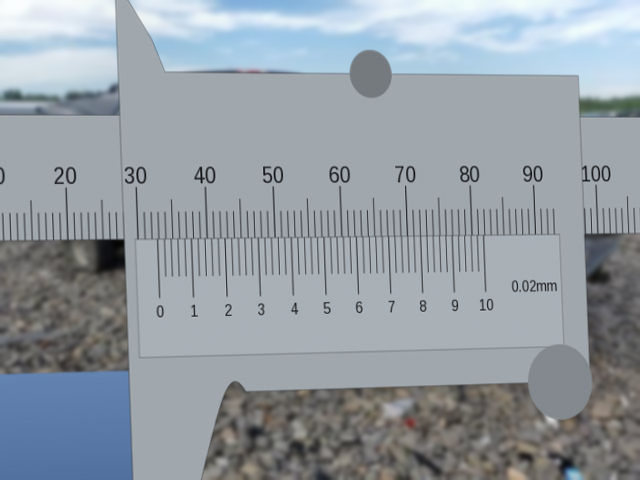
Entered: 32.8 mm
